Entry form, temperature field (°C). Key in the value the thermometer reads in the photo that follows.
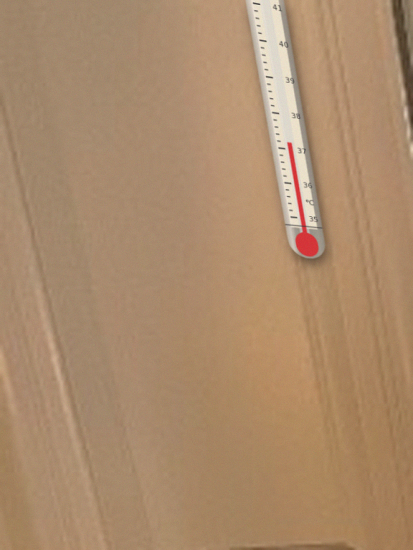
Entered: 37.2 °C
